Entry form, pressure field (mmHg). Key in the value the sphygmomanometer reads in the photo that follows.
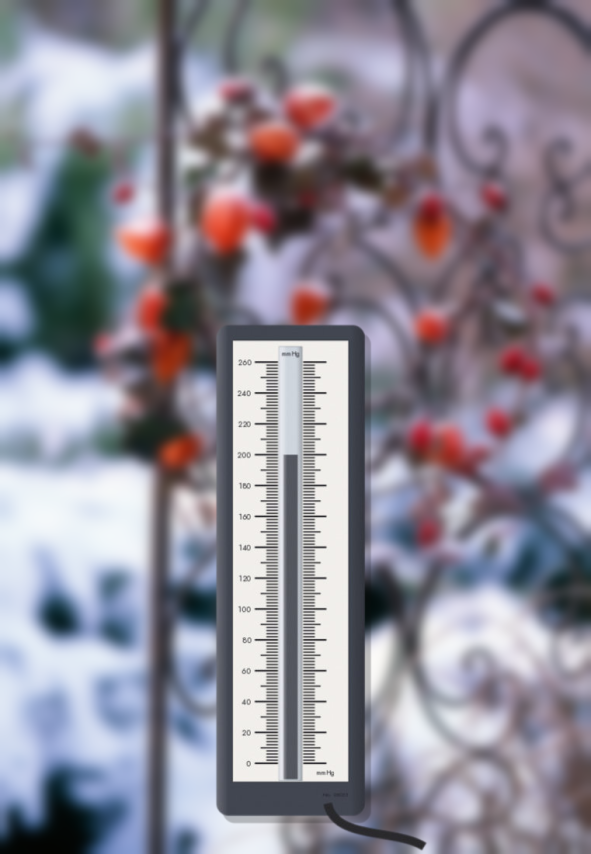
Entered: 200 mmHg
